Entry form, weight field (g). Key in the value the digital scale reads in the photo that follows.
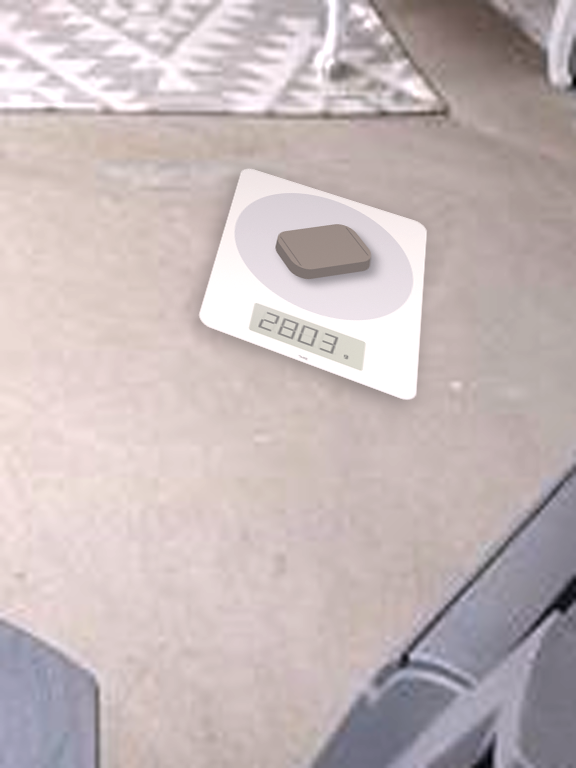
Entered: 2803 g
